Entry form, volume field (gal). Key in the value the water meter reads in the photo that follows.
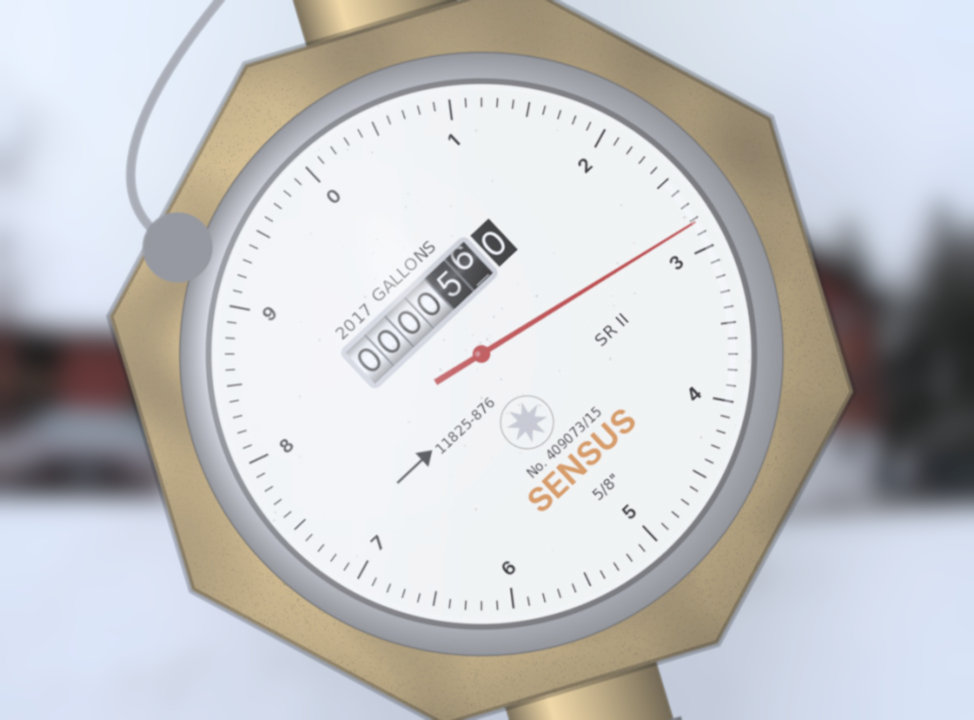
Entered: 562.8 gal
